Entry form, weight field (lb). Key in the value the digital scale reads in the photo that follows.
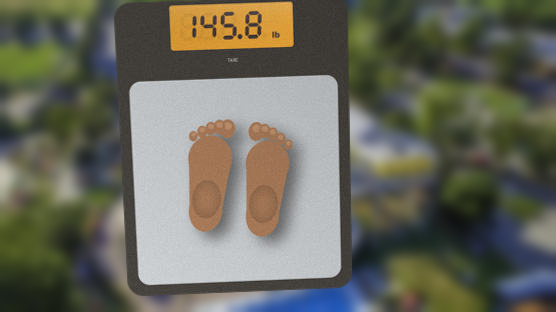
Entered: 145.8 lb
